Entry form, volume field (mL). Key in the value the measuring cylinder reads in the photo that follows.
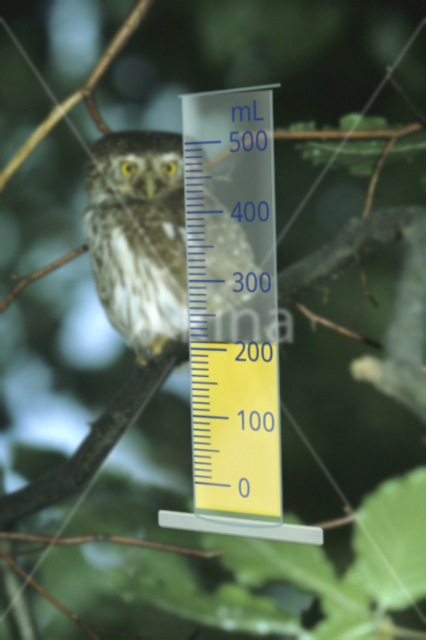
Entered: 210 mL
